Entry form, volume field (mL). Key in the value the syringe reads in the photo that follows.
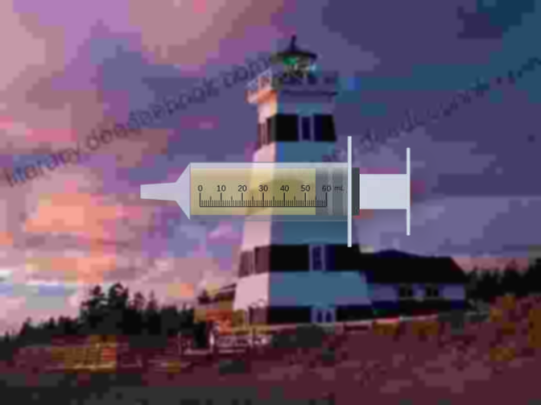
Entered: 55 mL
